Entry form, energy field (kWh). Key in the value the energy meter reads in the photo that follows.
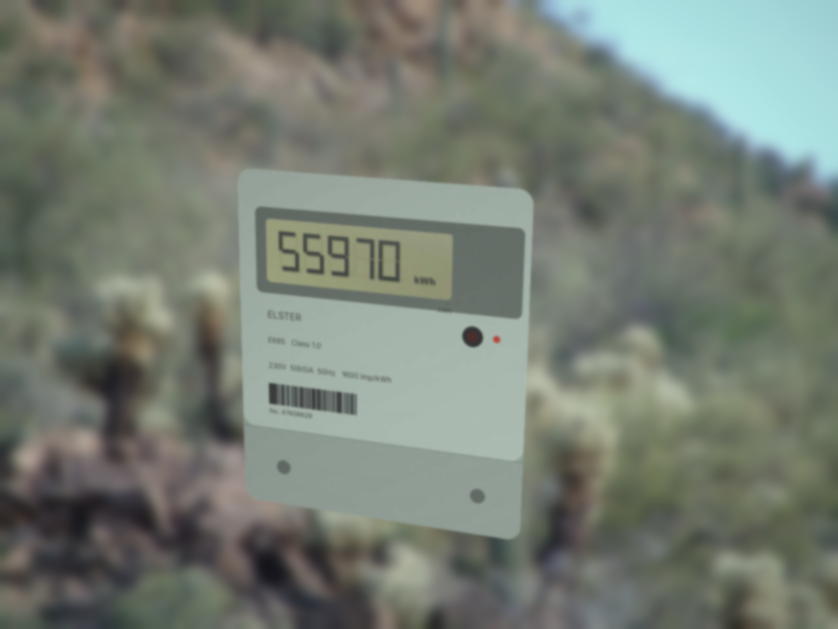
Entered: 55970 kWh
